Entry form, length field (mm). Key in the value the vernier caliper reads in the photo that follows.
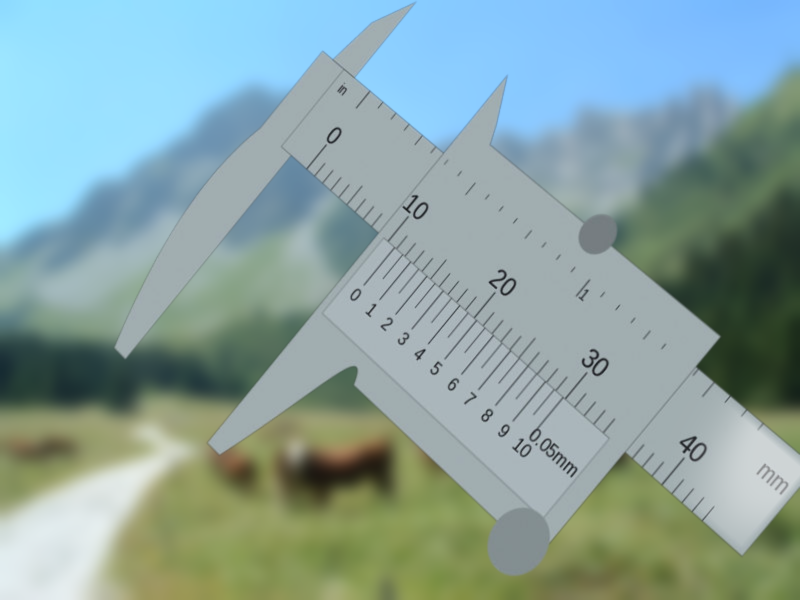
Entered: 10.8 mm
